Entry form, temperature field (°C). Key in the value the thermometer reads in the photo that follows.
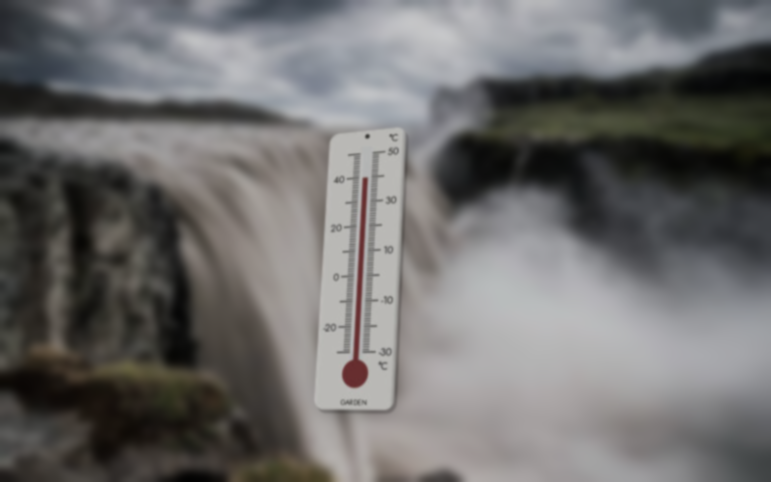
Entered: 40 °C
